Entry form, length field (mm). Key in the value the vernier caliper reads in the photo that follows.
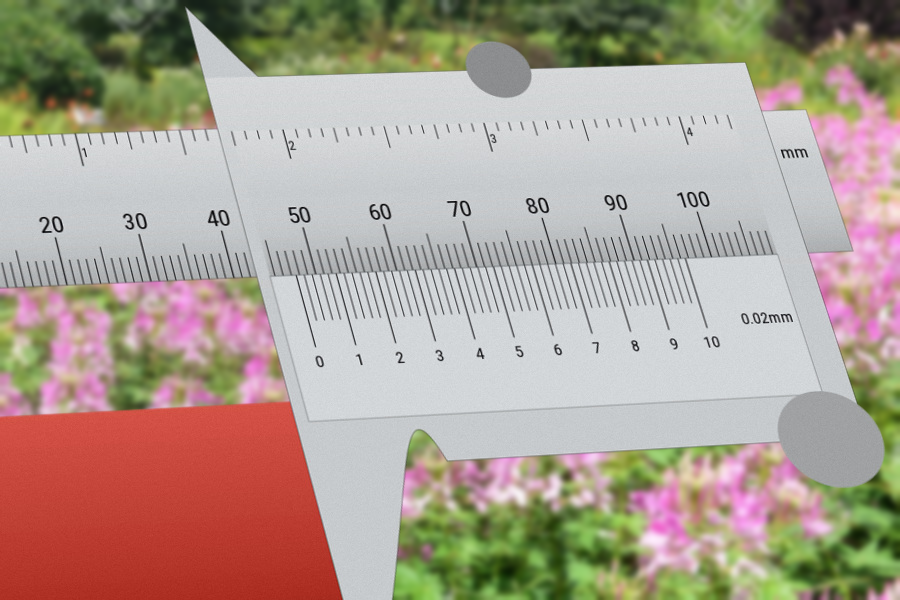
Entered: 47.6 mm
